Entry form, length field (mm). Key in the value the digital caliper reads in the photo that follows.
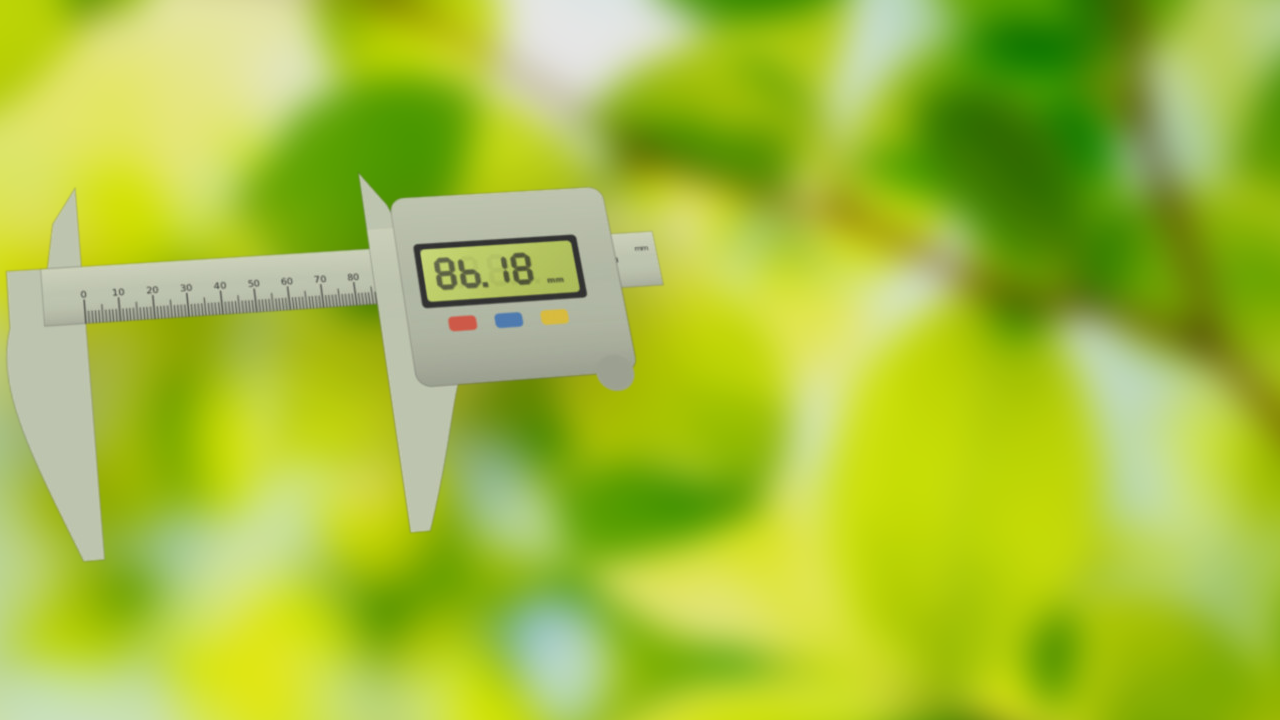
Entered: 86.18 mm
